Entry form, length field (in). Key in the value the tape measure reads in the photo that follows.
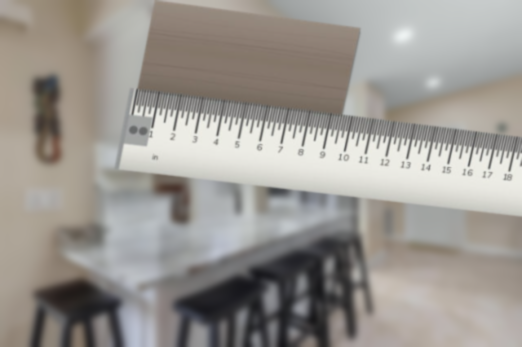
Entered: 9.5 in
